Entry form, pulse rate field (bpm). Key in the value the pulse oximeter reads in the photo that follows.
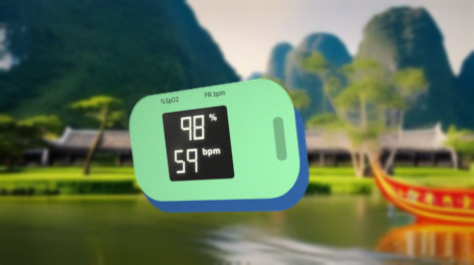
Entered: 59 bpm
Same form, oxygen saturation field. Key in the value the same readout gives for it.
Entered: 98 %
